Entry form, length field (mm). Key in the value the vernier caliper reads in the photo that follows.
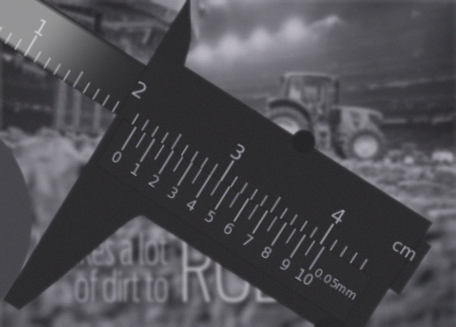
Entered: 21.4 mm
